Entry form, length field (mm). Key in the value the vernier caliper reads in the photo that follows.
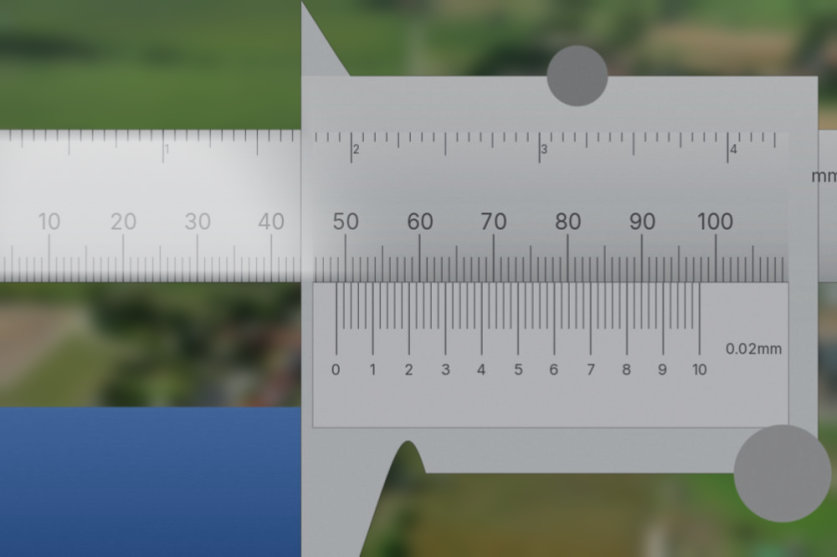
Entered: 48.8 mm
